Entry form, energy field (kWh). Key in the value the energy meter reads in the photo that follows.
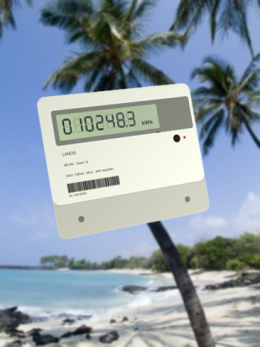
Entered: 10248.3 kWh
